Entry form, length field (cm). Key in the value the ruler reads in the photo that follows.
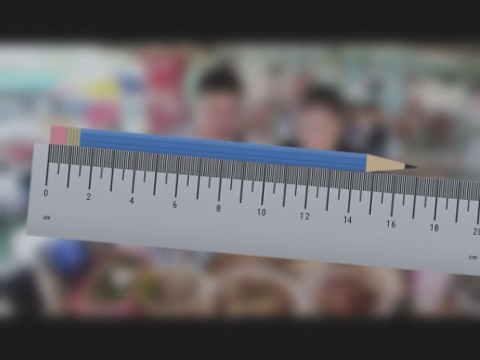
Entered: 17 cm
